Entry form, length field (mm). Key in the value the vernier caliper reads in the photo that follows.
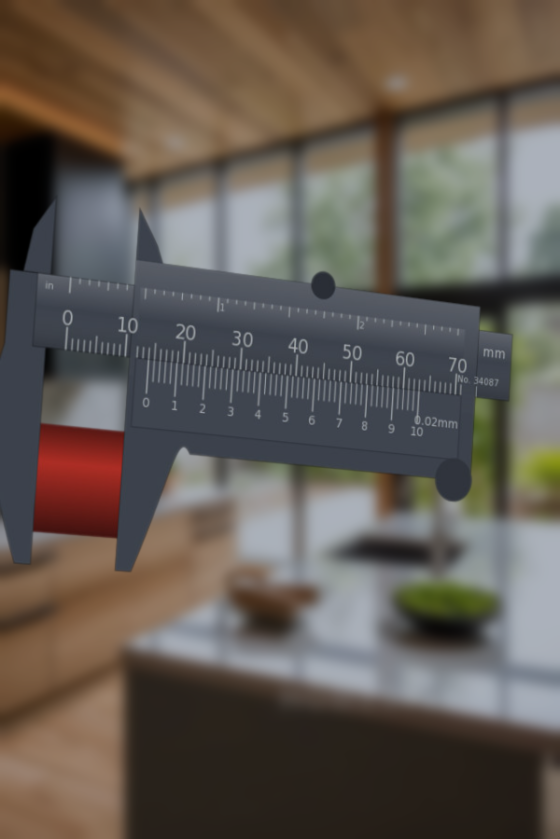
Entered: 14.0 mm
